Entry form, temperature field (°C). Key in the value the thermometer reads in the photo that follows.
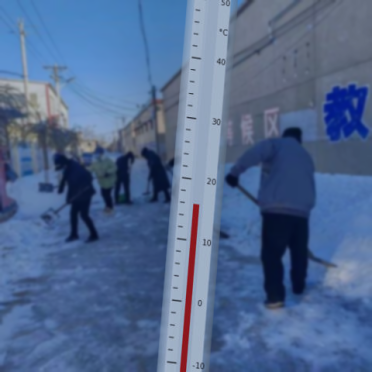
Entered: 16 °C
